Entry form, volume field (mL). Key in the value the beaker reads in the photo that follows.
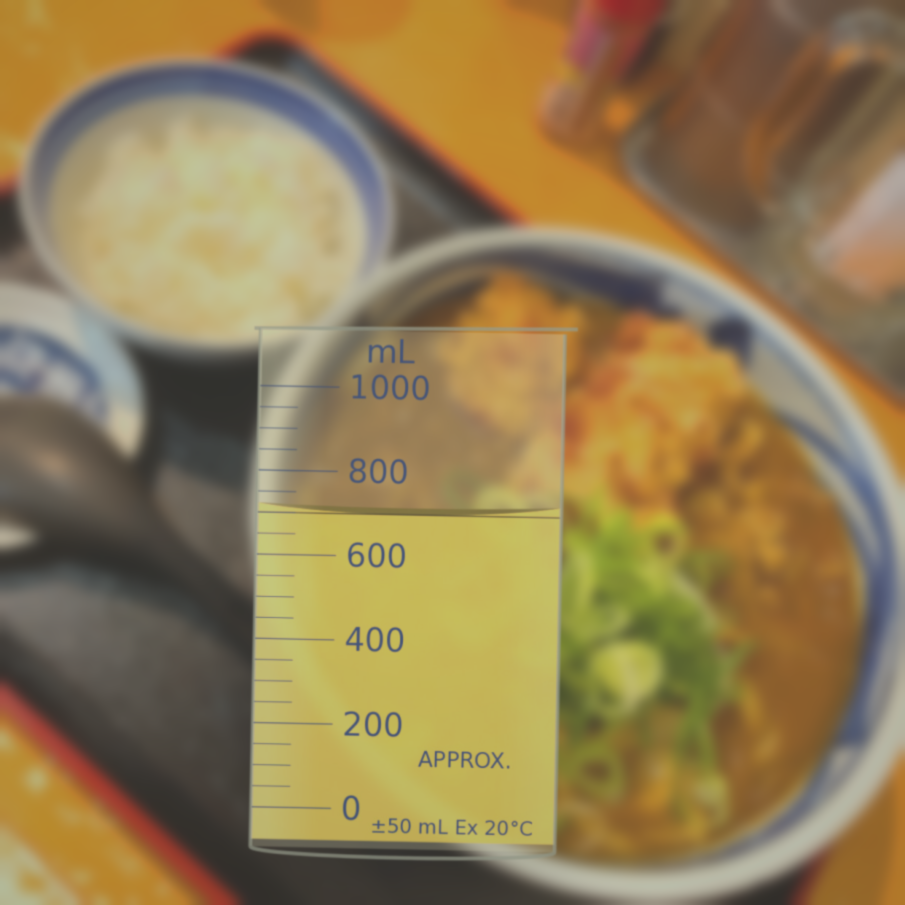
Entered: 700 mL
